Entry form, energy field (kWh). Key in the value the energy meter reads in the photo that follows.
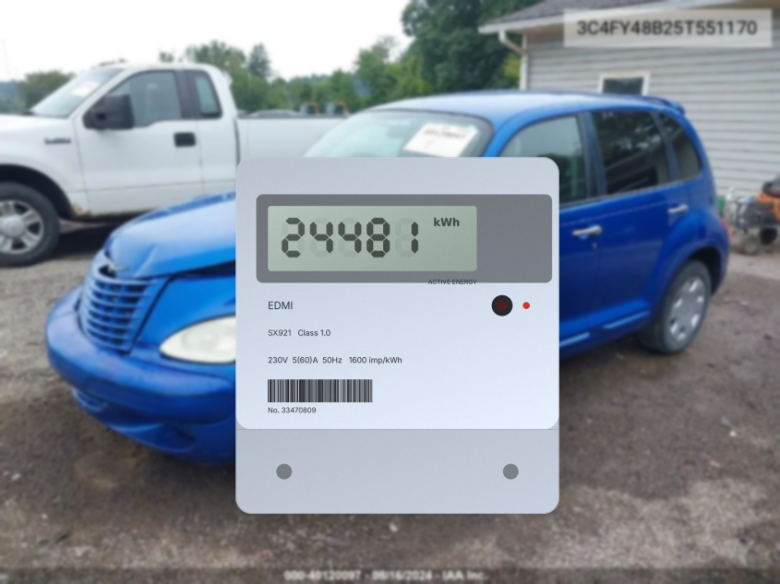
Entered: 24481 kWh
